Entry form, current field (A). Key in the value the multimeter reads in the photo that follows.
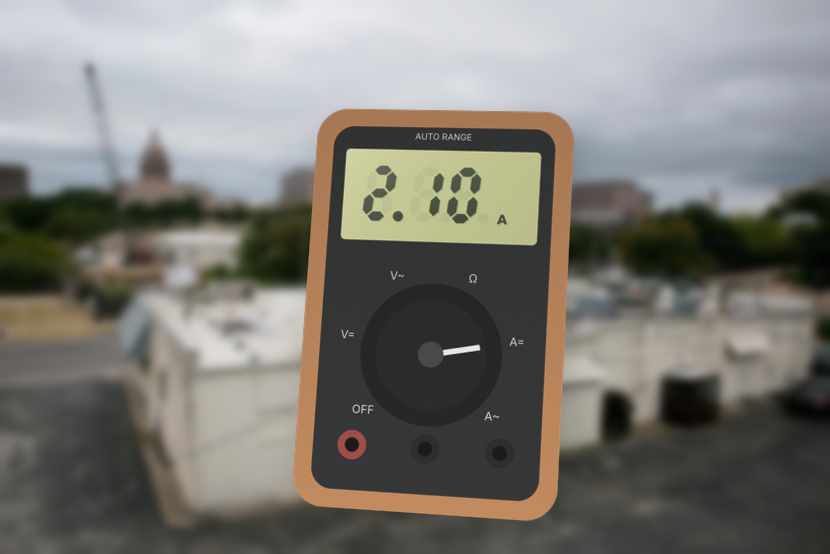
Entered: 2.10 A
